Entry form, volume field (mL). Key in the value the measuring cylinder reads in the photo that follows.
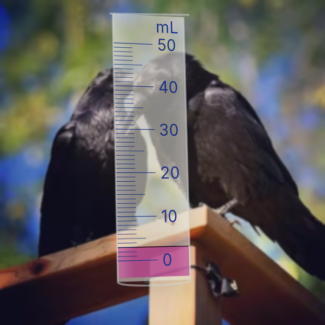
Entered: 3 mL
